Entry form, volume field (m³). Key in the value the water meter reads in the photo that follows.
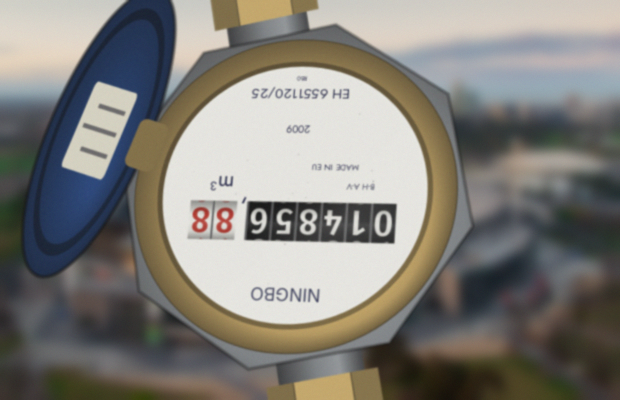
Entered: 14856.88 m³
